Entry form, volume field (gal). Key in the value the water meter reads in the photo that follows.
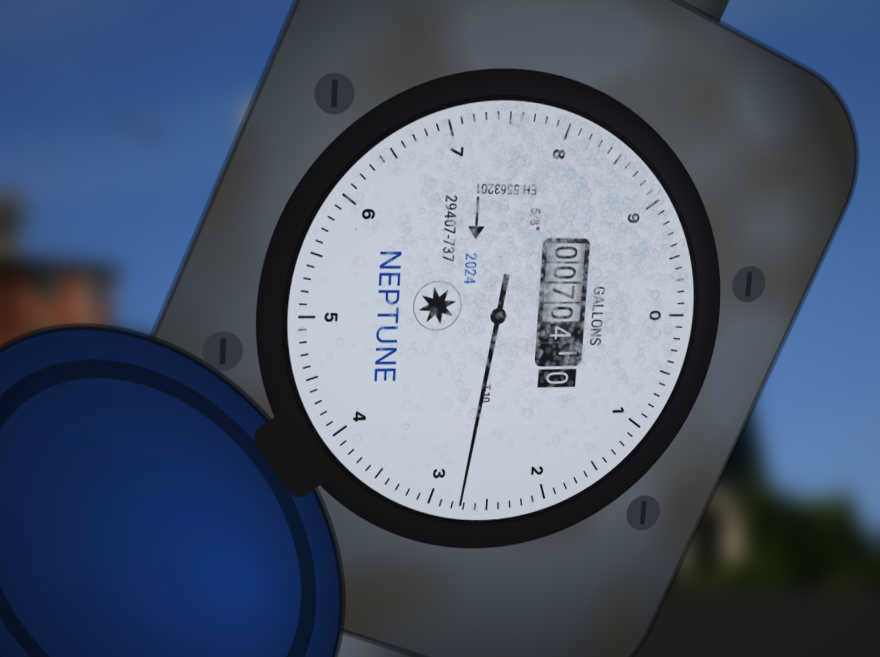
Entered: 70412.7 gal
